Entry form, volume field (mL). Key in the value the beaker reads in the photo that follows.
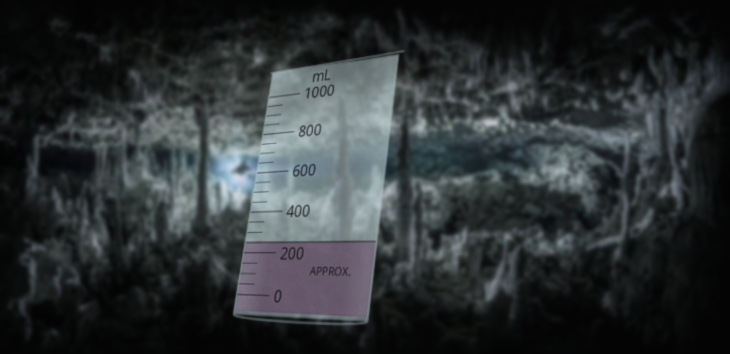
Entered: 250 mL
